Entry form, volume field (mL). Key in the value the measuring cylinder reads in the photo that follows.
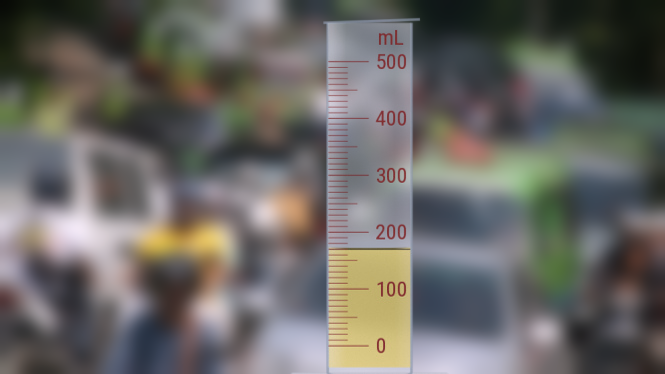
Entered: 170 mL
